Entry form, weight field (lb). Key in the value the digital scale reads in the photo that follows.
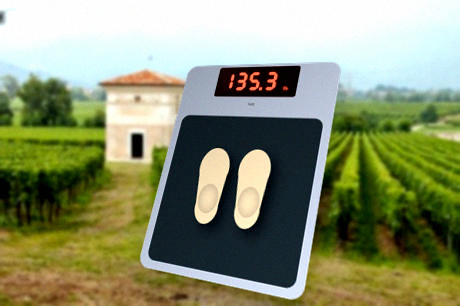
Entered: 135.3 lb
